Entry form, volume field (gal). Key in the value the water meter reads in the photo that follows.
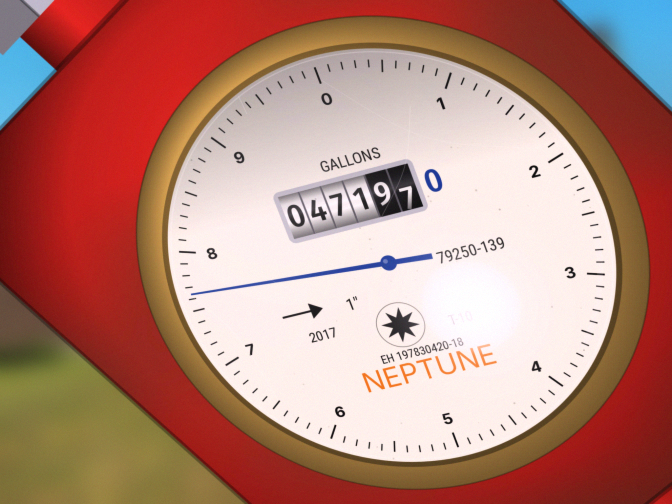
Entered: 471967.6 gal
